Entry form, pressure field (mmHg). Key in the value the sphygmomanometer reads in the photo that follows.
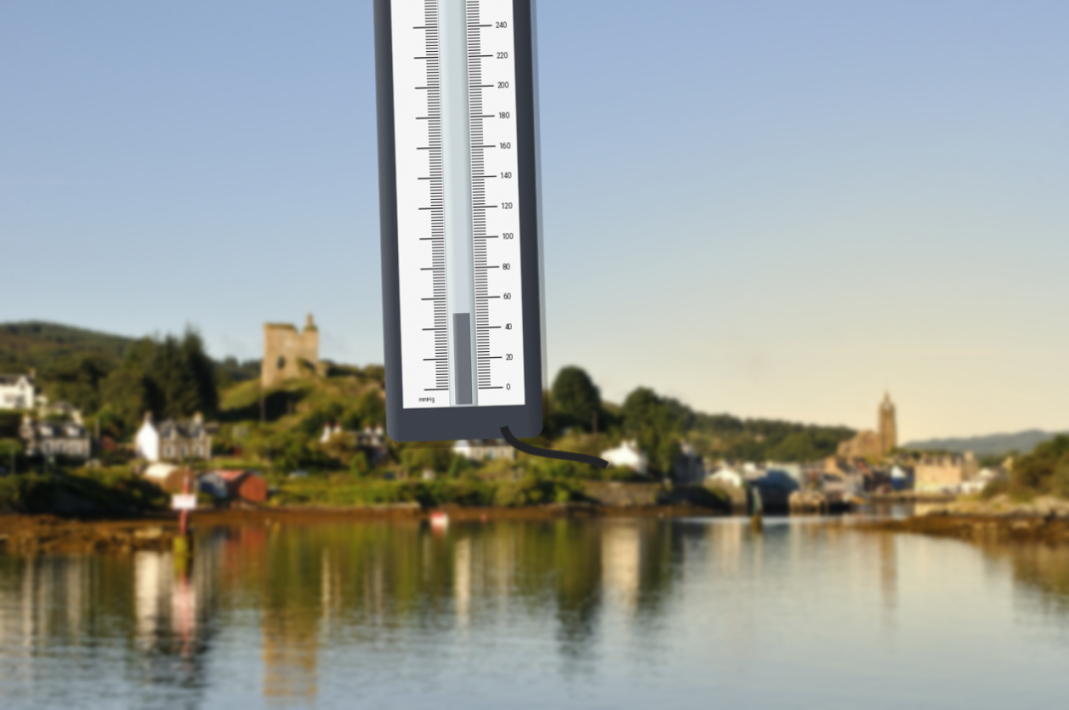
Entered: 50 mmHg
